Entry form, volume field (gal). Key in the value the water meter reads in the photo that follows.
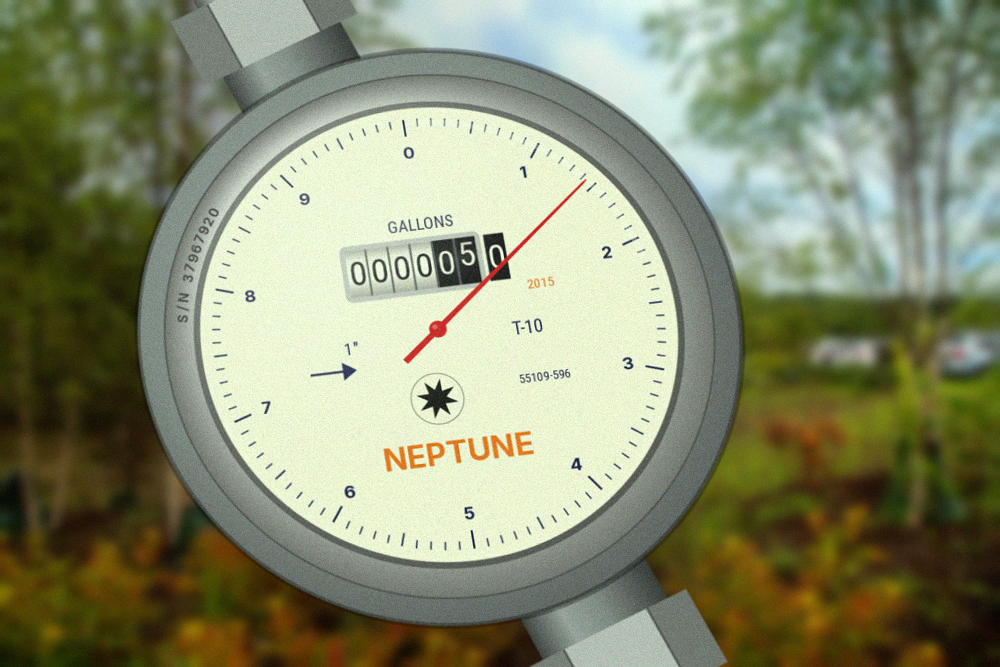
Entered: 51.4 gal
